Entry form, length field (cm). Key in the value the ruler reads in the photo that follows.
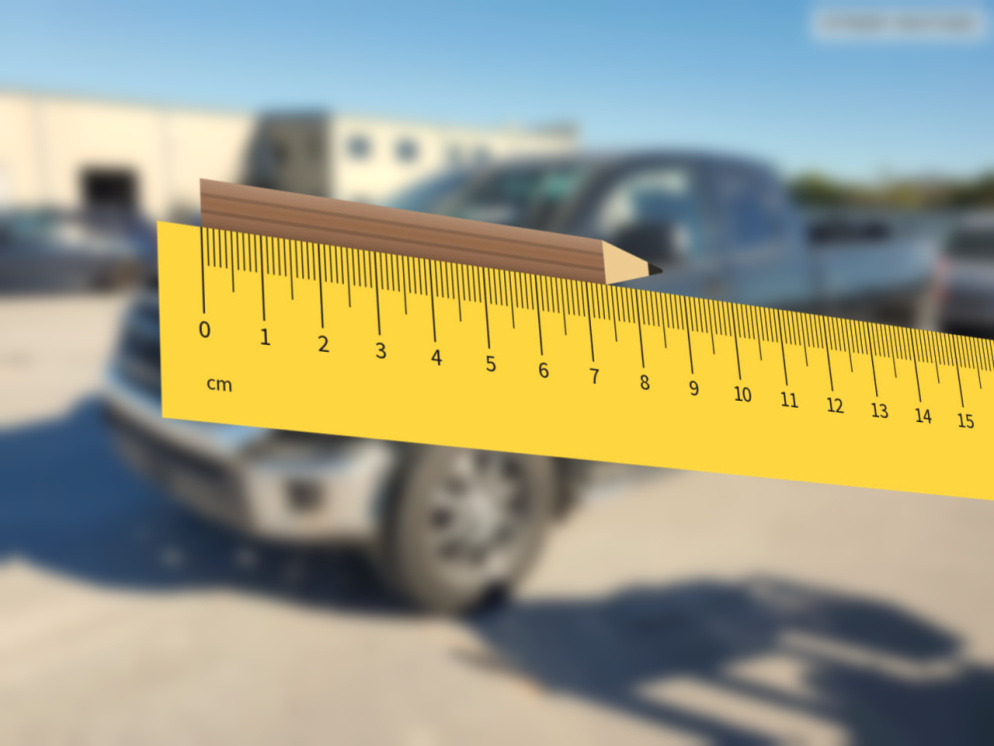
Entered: 8.6 cm
